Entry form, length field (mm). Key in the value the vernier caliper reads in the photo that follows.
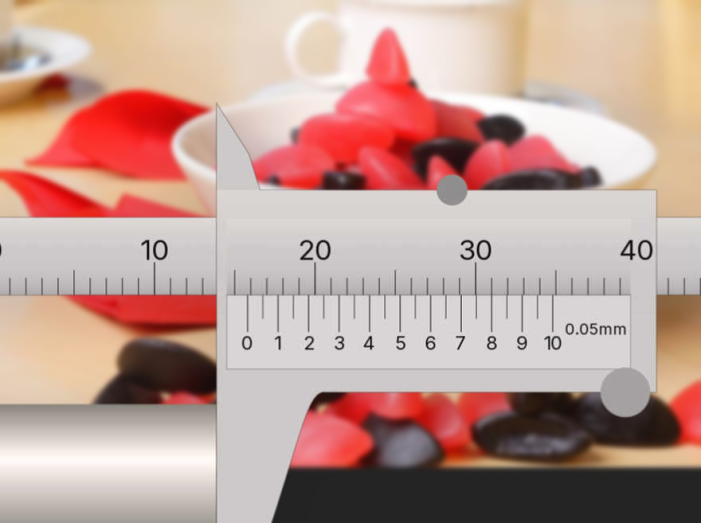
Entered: 15.8 mm
